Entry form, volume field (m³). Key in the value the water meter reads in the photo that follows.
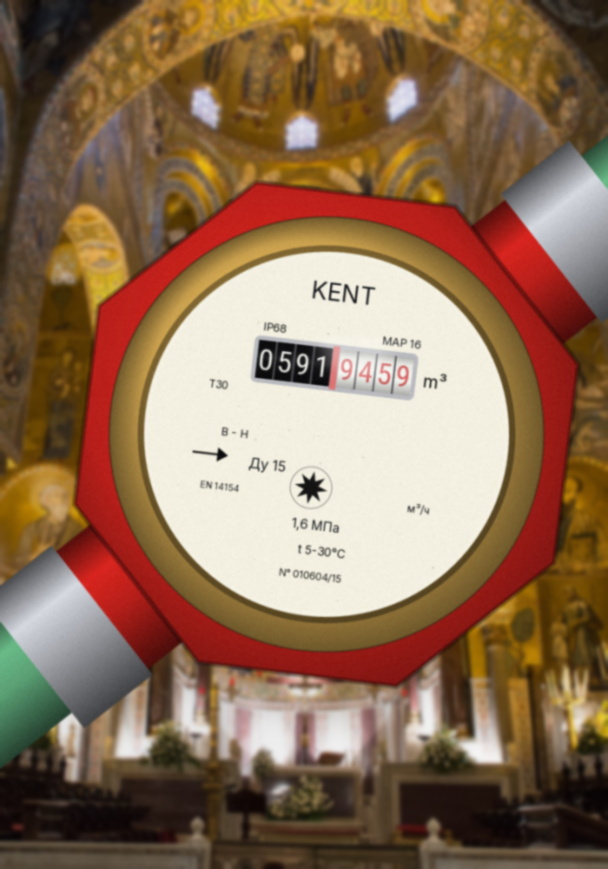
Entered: 591.9459 m³
